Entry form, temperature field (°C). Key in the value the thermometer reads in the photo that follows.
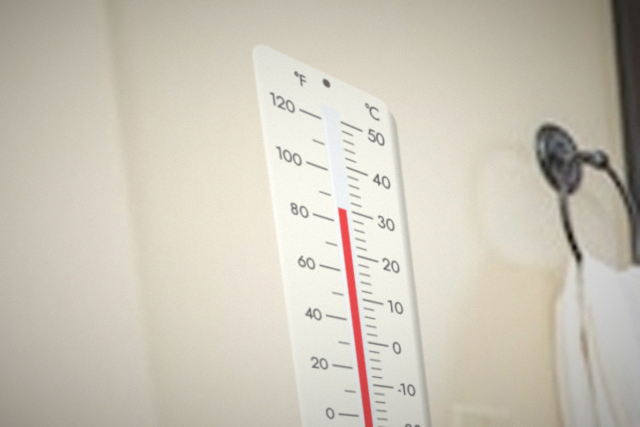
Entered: 30 °C
